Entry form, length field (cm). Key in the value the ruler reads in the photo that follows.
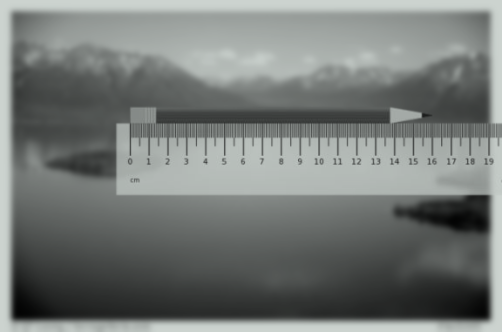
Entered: 16 cm
